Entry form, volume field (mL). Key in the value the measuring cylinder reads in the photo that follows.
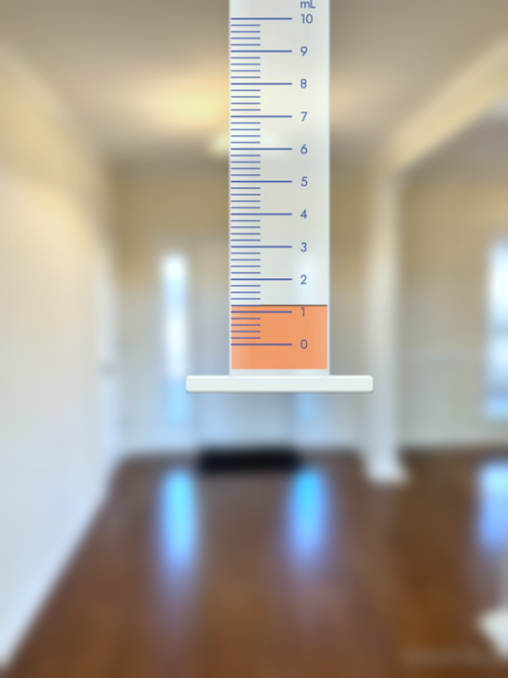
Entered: 1.2 mL
